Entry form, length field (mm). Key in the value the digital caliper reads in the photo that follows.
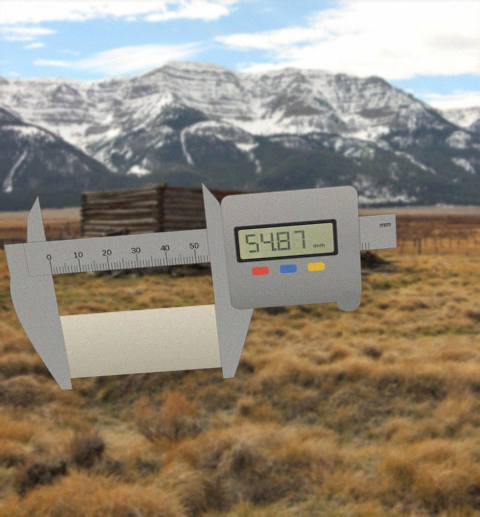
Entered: 54.87 mm
